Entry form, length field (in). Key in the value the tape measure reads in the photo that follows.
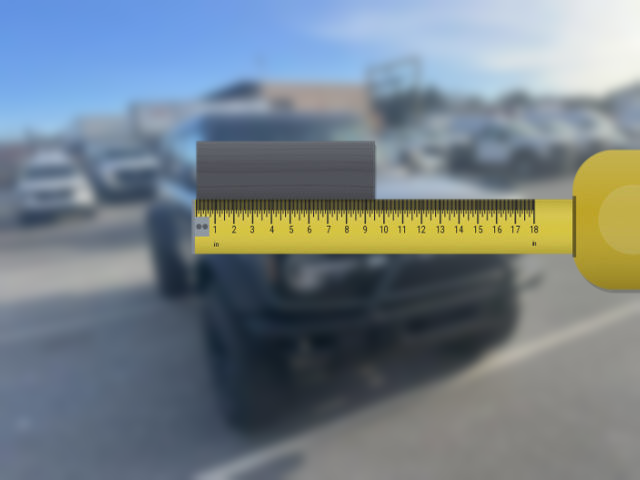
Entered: 9.5 in
